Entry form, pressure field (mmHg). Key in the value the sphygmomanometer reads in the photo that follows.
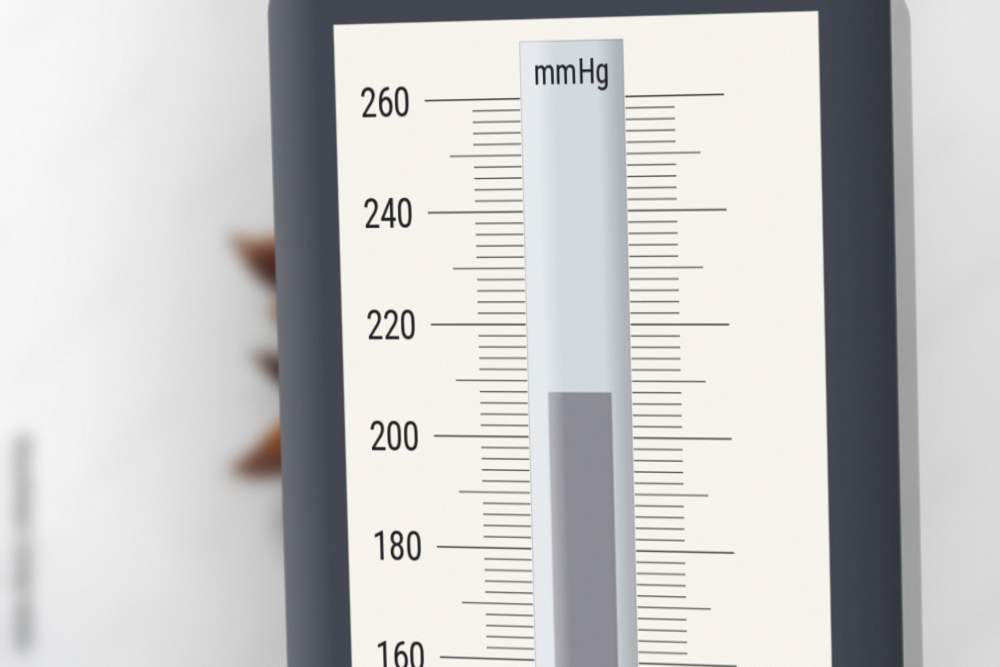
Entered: 208 mmHg
